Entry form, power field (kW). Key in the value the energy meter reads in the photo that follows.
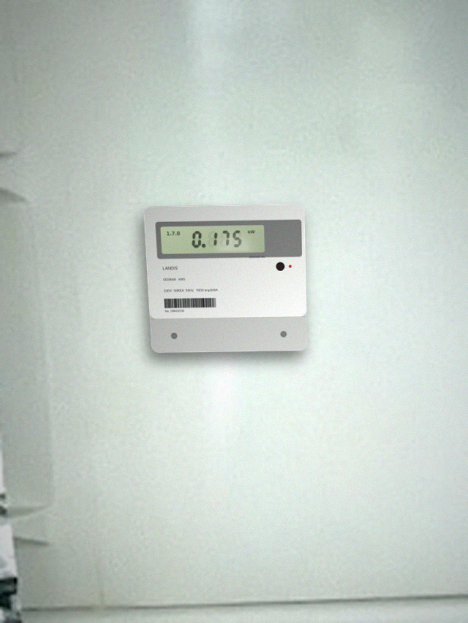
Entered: 0.175 kW
